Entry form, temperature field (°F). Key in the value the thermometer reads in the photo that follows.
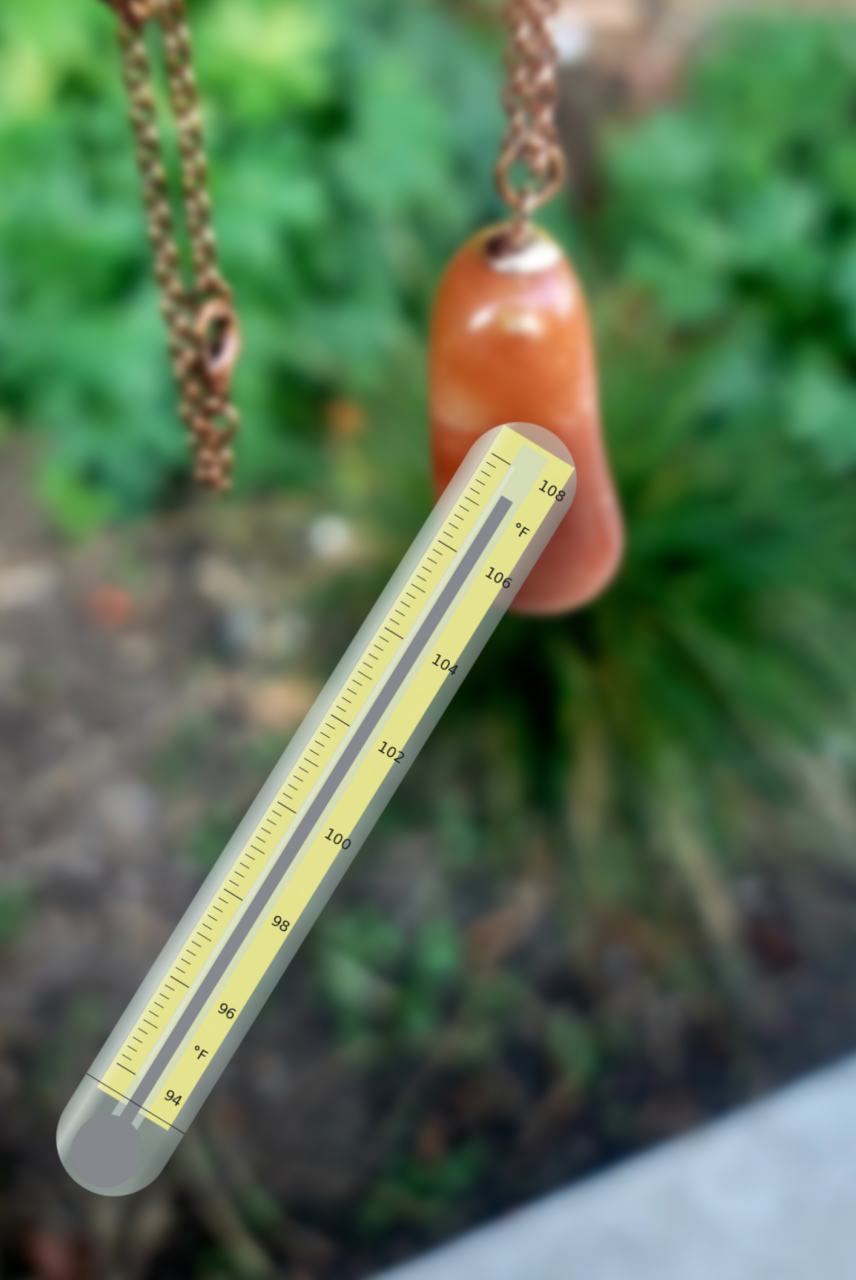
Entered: 107.4 °F
